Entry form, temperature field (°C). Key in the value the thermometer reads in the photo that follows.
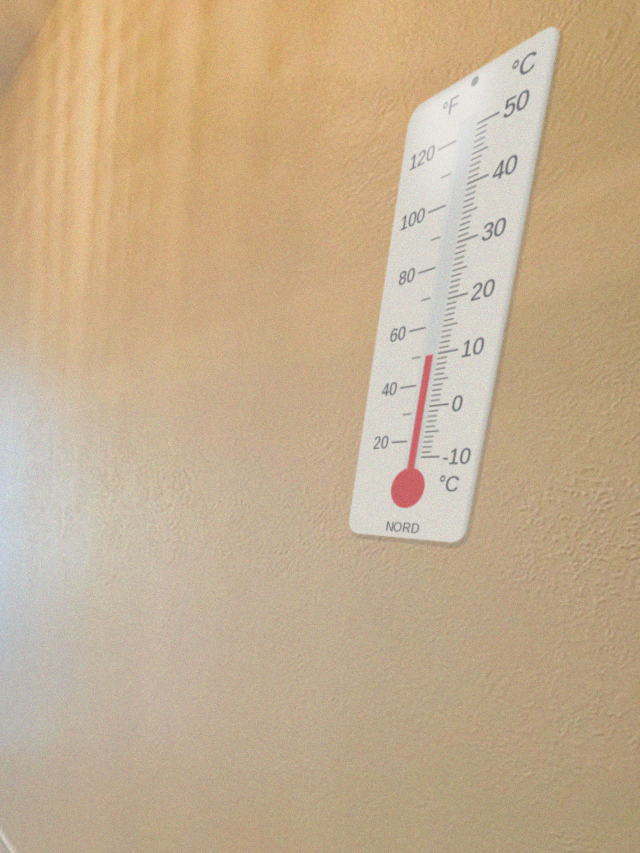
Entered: 10 °C
